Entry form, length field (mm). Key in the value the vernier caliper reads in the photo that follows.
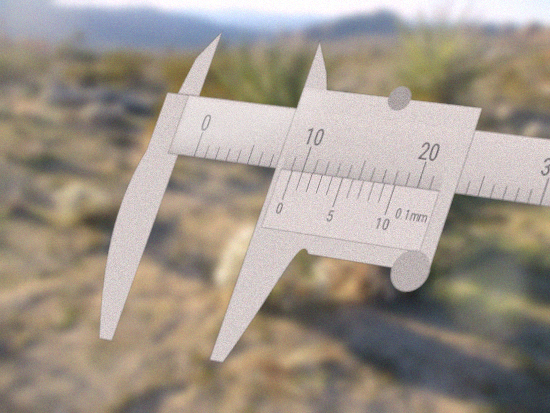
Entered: 9.1 mm
